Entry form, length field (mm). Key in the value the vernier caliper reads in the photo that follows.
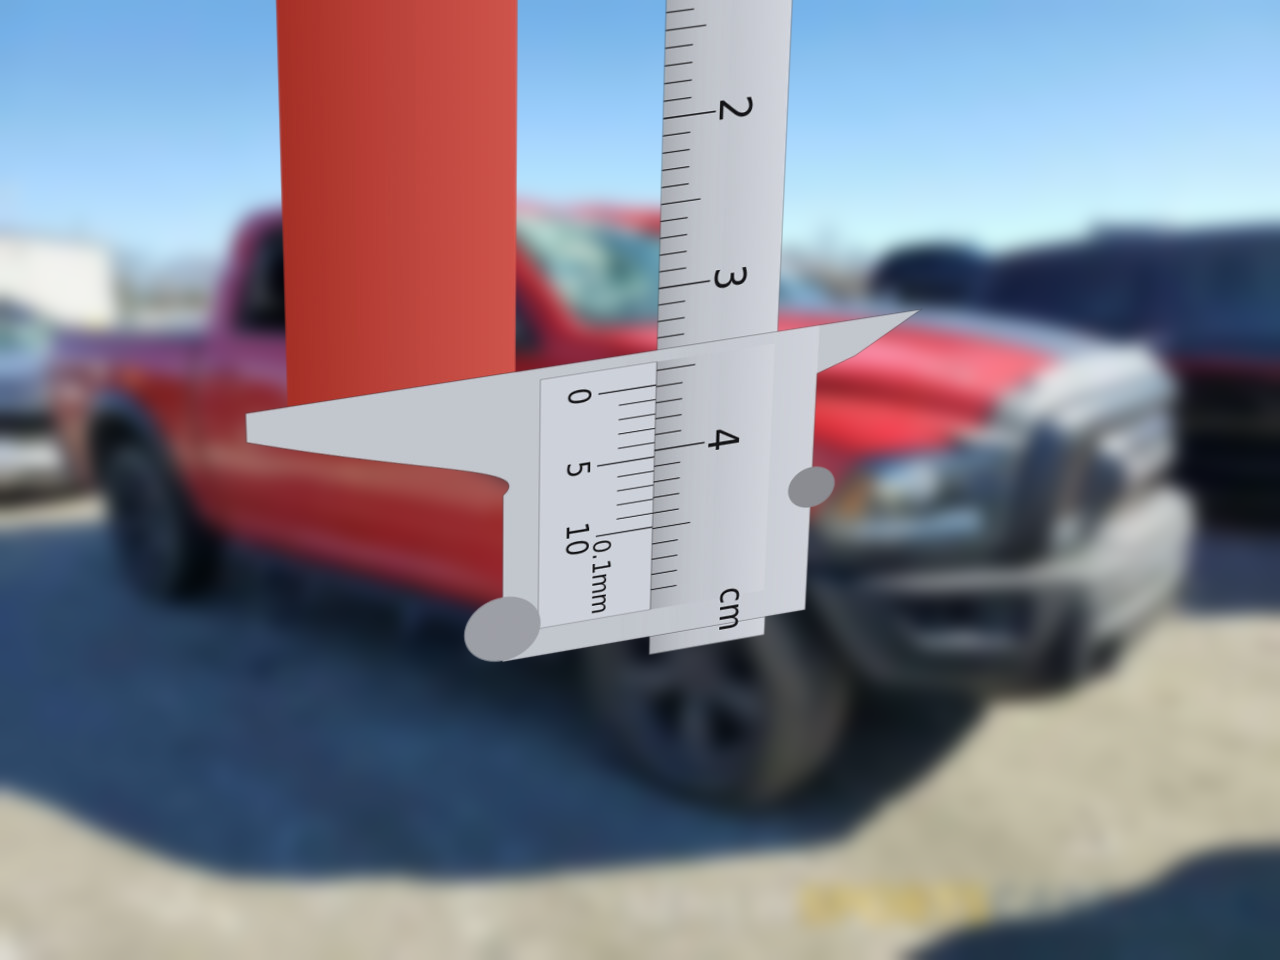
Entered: 35.9 mm
